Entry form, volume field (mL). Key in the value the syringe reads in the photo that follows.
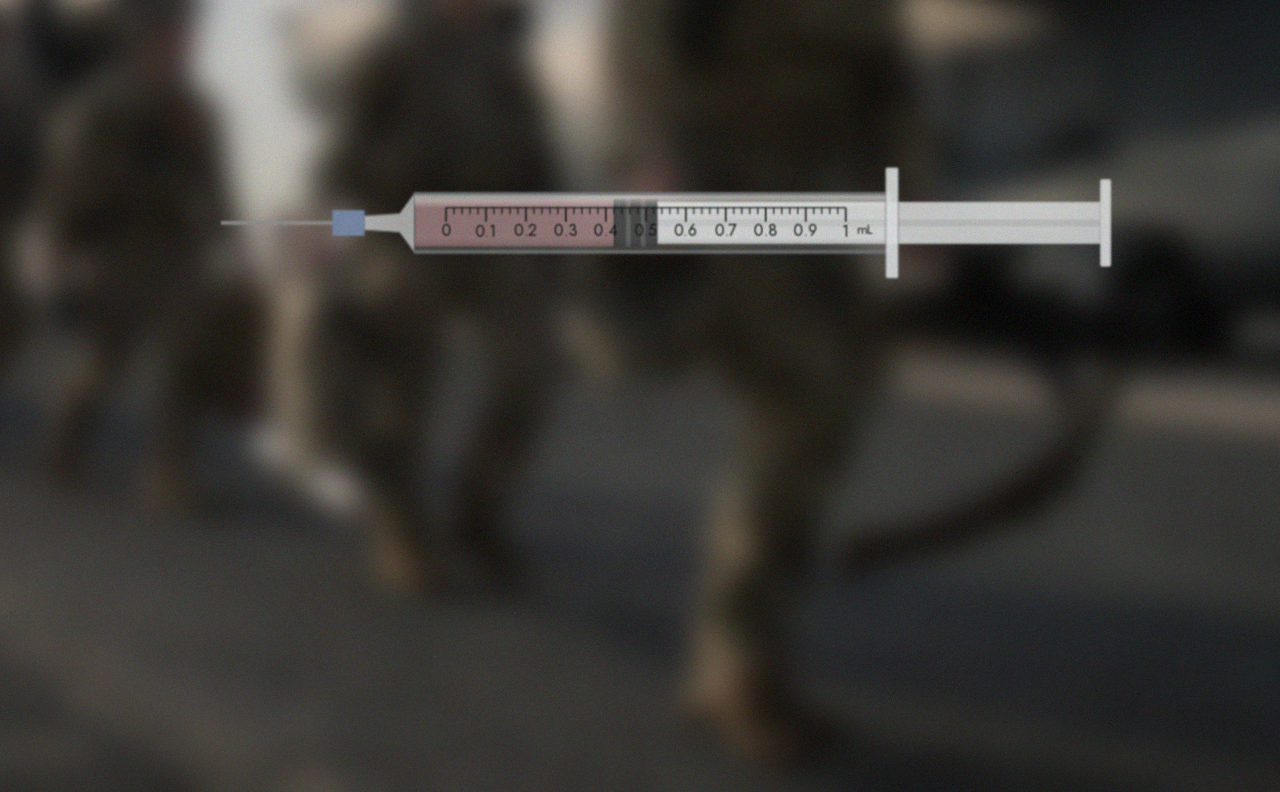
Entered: 0.42 mL
